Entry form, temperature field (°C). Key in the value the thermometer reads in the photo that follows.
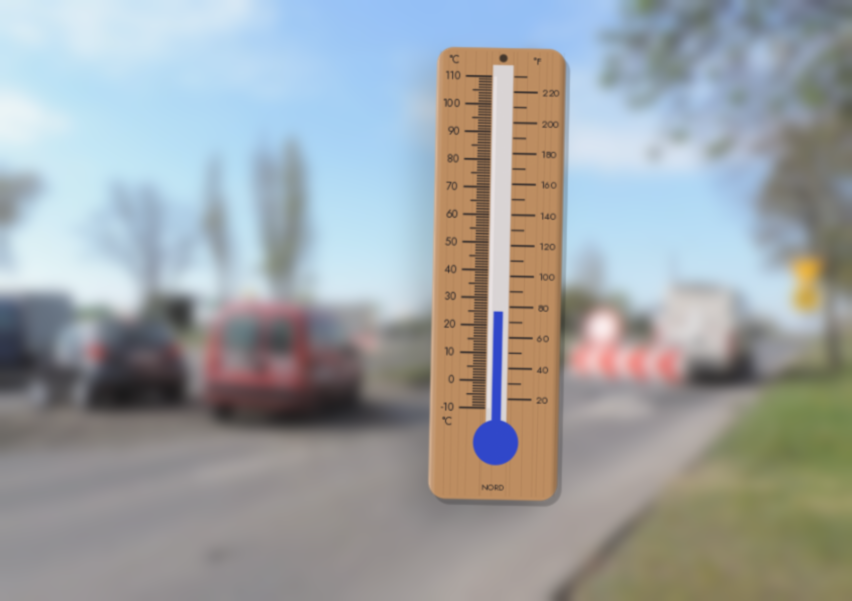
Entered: 25 °C
